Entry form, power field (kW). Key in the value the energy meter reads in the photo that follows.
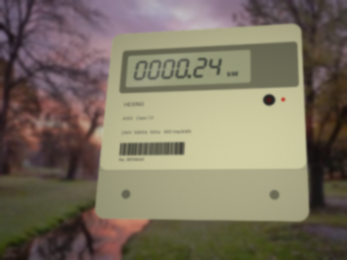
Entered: 0.24 kW
